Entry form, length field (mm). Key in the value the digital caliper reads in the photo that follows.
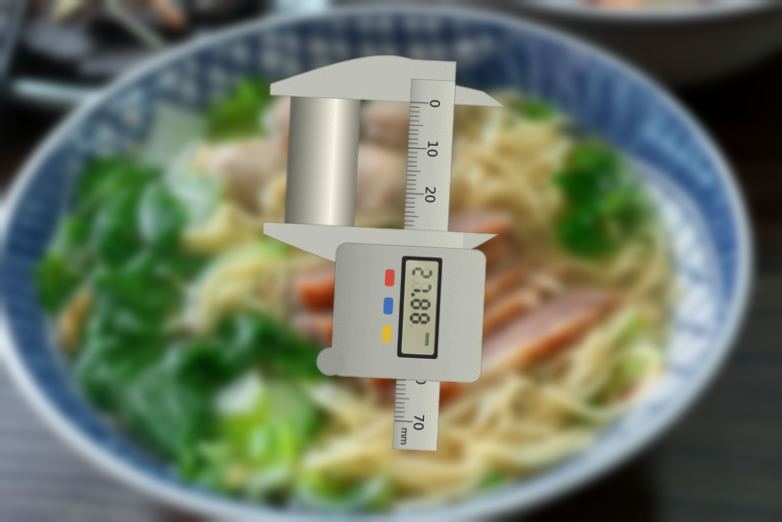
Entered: 27.88 mm
